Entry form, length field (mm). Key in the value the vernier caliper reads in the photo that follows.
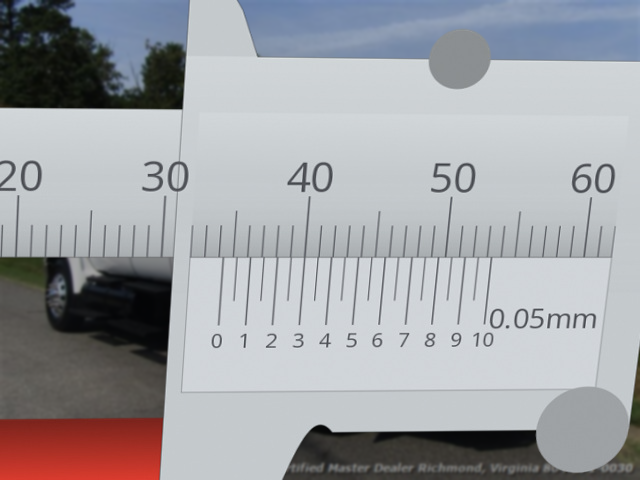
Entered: 34.3 mm
